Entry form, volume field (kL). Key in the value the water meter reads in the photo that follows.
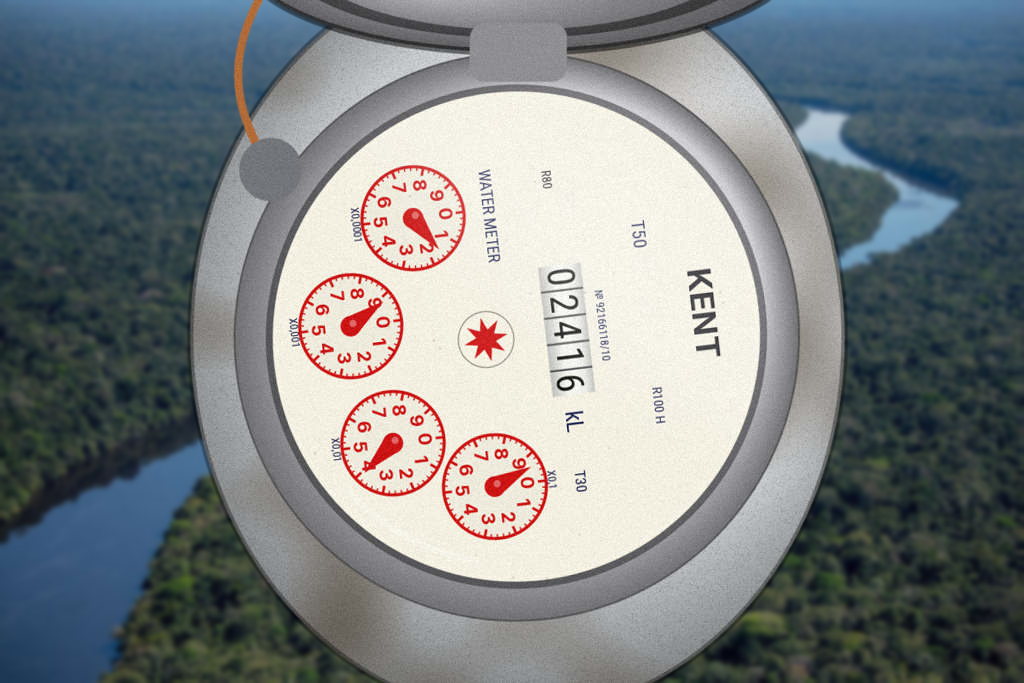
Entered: 2415.9391 kL
